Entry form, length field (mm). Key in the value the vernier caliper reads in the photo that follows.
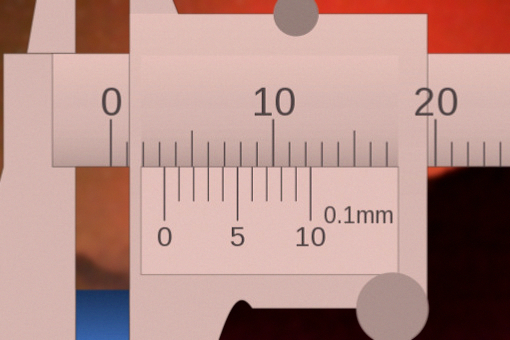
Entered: 3.3 mm
